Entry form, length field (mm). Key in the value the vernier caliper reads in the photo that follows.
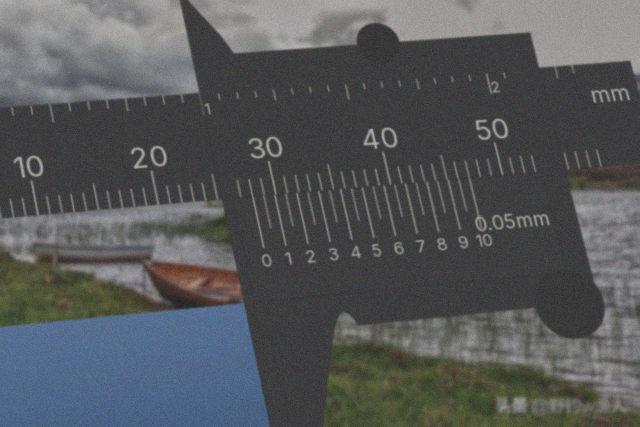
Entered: 28.0 mm
